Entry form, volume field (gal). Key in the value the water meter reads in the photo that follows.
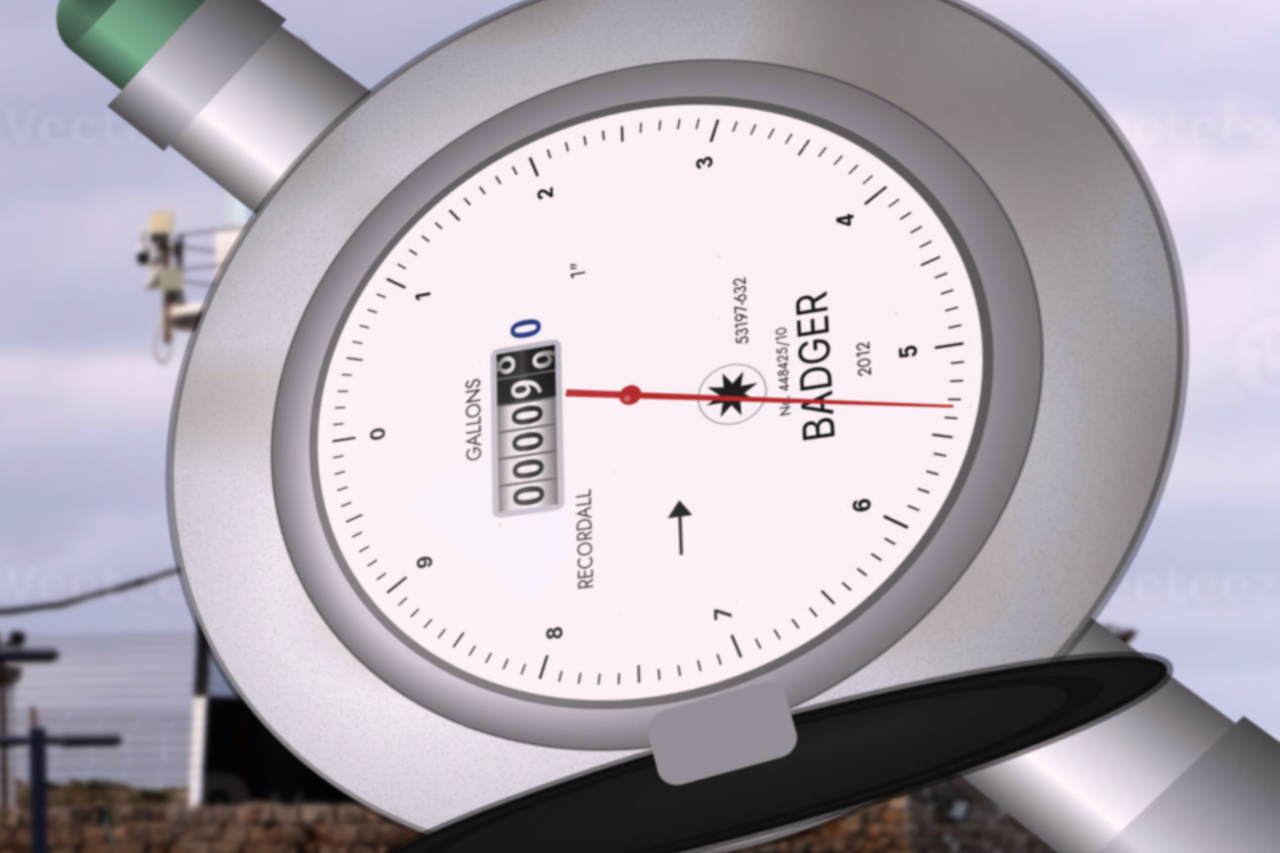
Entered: 985.3 gal
